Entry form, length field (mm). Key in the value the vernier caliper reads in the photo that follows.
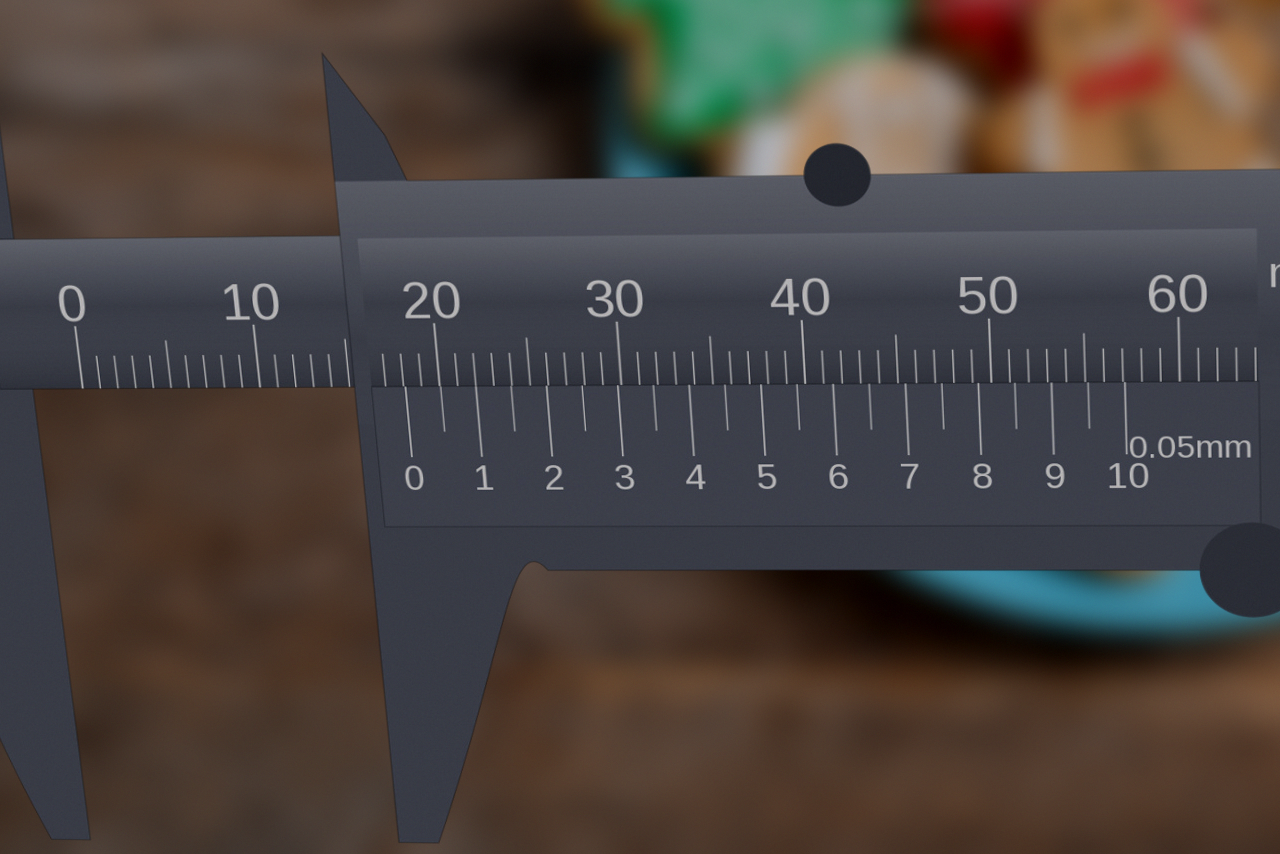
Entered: 18.1 mm
